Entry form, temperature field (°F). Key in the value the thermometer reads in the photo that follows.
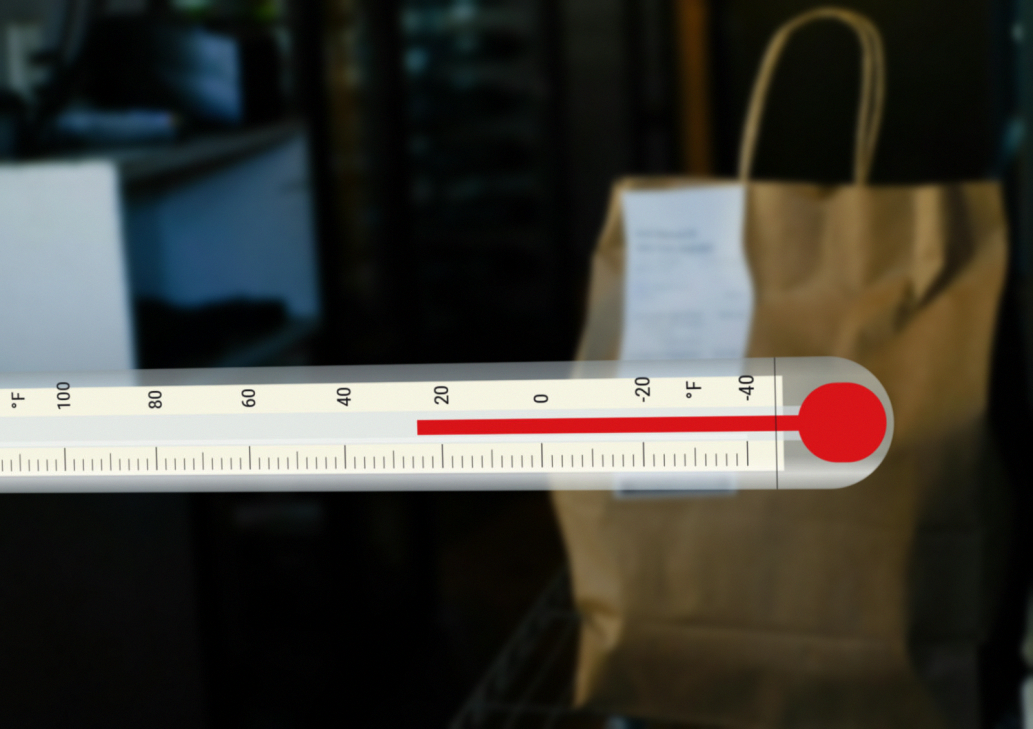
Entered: 25 °F
